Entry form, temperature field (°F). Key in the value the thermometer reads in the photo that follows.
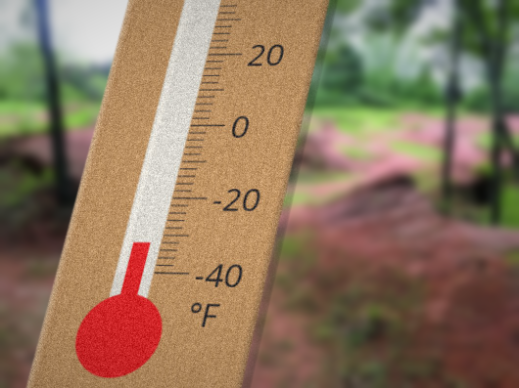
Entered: -32 °F
